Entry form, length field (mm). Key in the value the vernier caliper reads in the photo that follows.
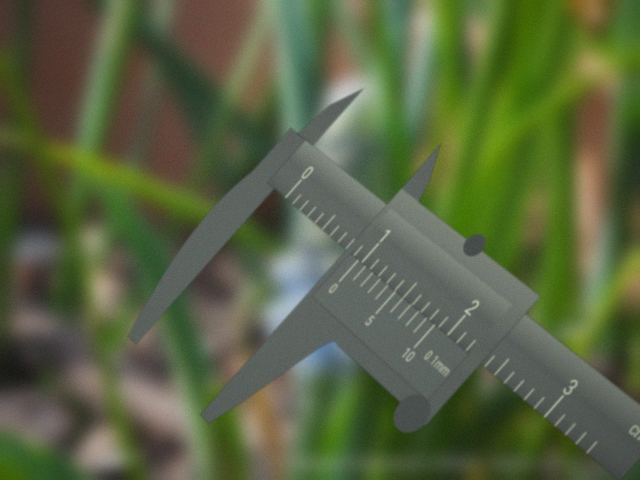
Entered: 9.6 mm
